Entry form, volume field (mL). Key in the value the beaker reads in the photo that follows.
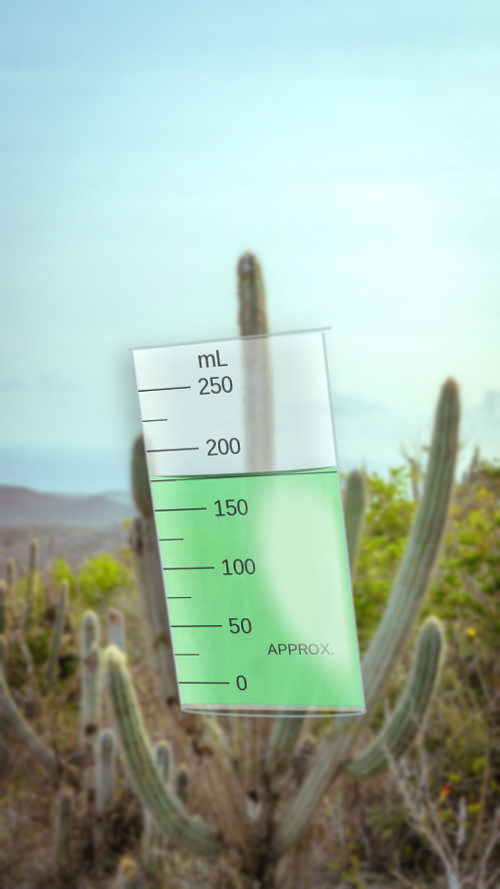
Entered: 175 mL
